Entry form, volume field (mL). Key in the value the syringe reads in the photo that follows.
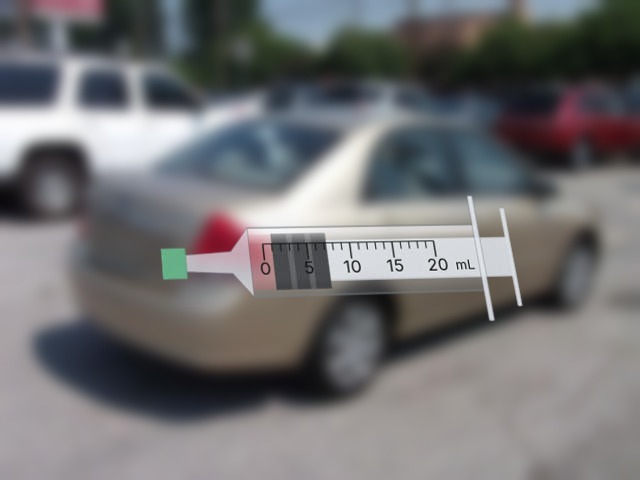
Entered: 1 mL
